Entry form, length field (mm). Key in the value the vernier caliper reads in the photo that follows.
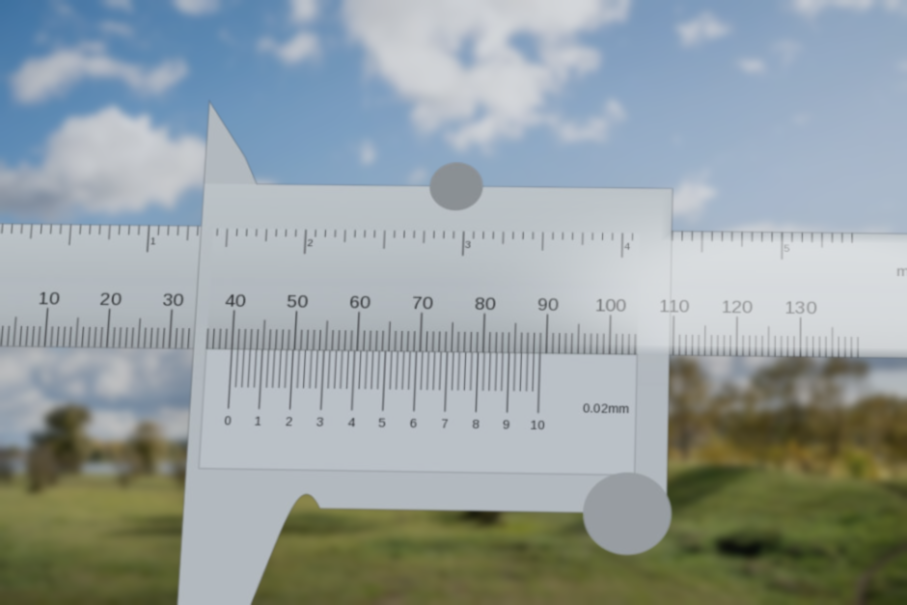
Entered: 40.0 mm
